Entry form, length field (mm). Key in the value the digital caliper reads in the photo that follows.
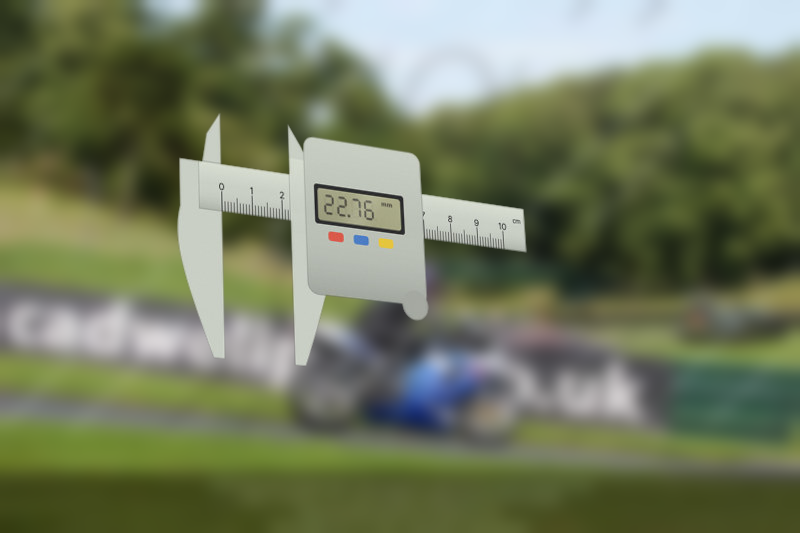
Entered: 22.76 mm
